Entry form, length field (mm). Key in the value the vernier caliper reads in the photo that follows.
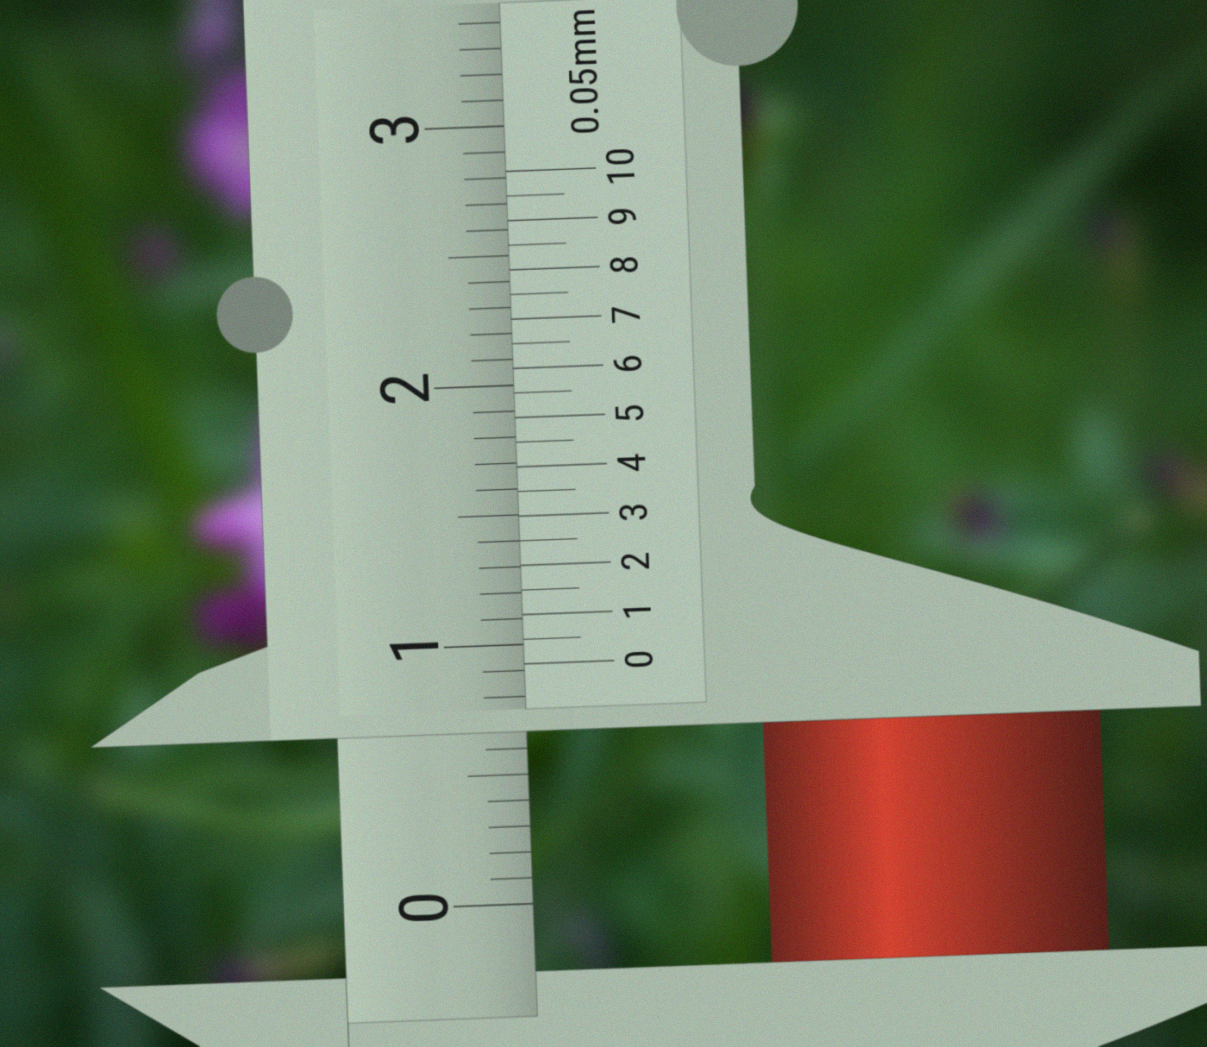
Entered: 9.25 mm
